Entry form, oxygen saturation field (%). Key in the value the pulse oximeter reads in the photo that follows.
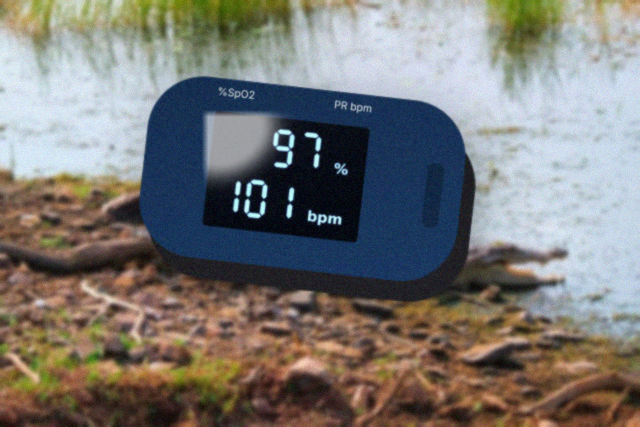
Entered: 97 %
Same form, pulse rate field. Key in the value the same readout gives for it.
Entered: 101 bpm
